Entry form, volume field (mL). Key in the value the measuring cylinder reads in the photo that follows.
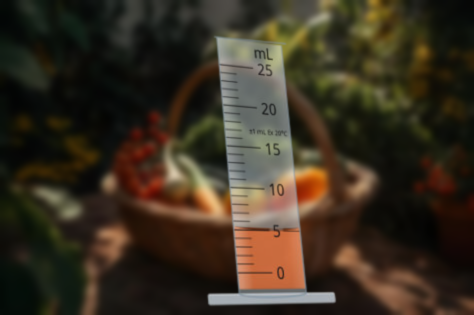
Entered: 5 mL
